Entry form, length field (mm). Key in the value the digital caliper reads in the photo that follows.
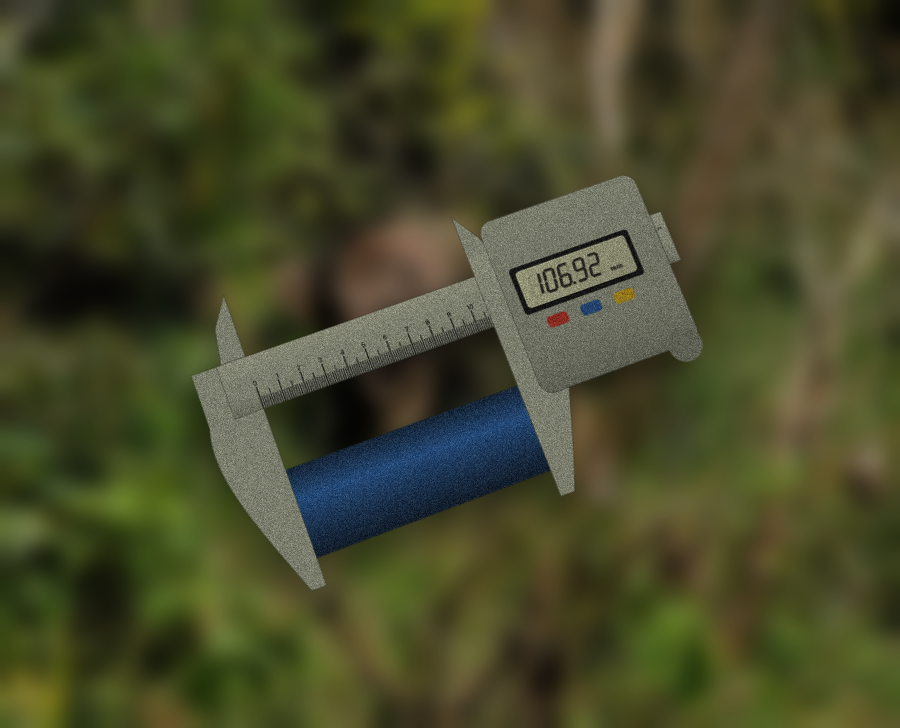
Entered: 106.92 mm
